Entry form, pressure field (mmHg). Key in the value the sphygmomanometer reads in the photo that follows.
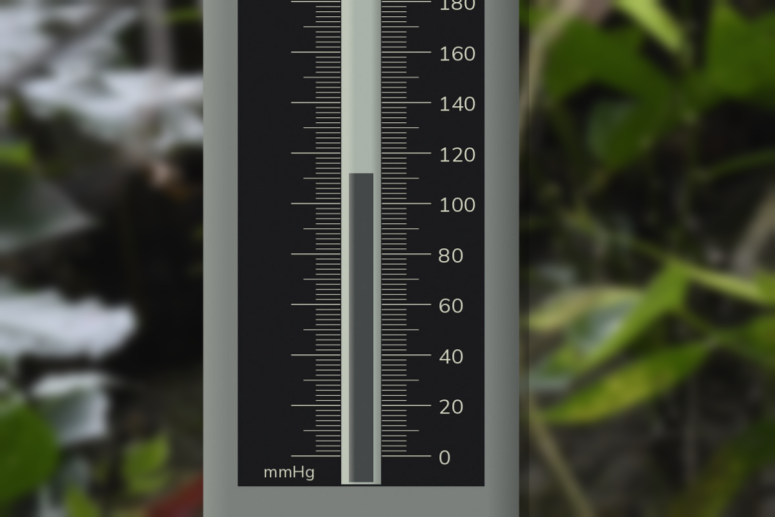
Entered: 112 mmHg
